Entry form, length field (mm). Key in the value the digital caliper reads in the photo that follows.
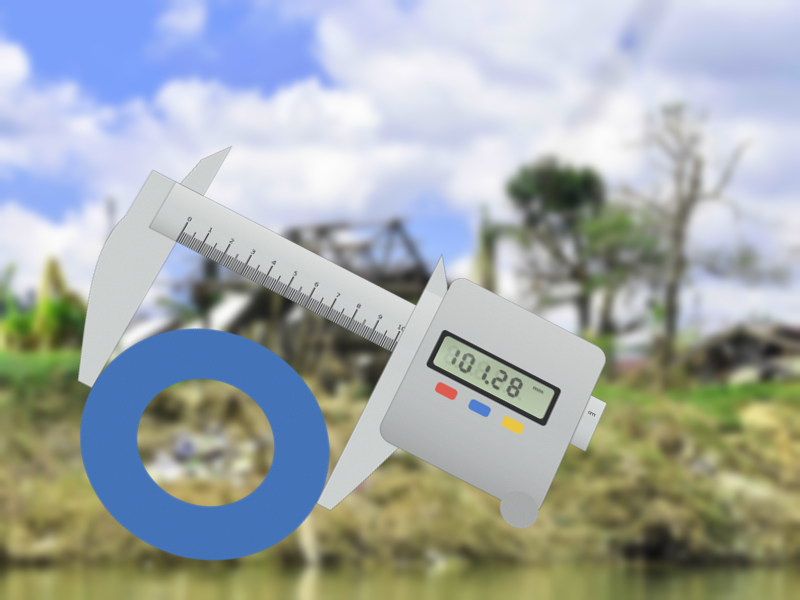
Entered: 101.28 mm
